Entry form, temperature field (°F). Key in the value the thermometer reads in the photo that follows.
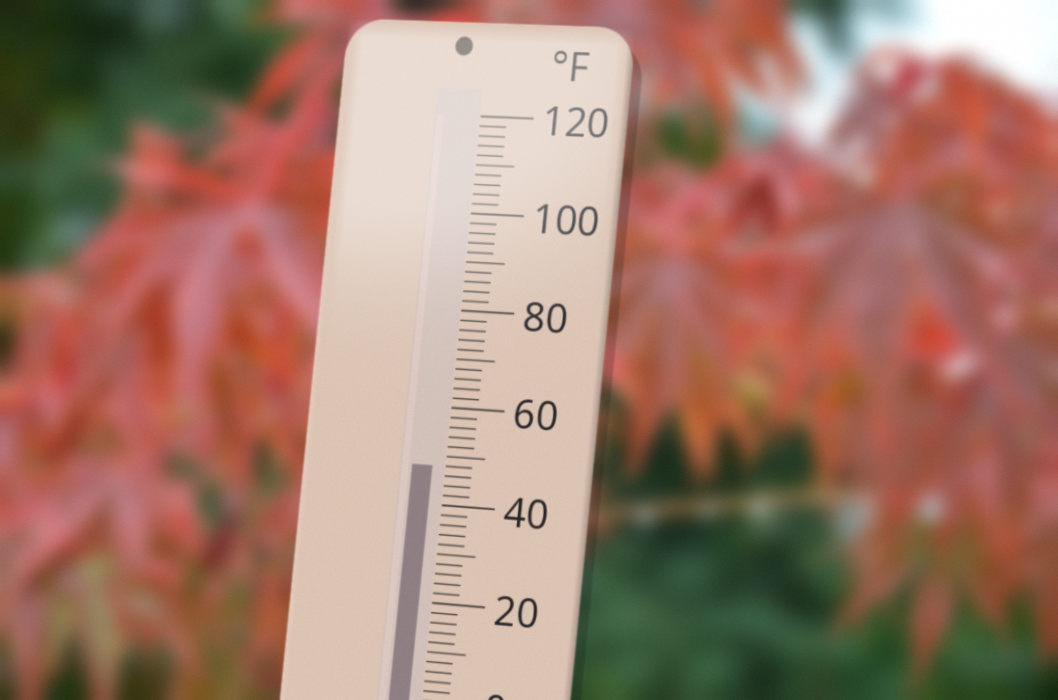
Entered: 48 °F
